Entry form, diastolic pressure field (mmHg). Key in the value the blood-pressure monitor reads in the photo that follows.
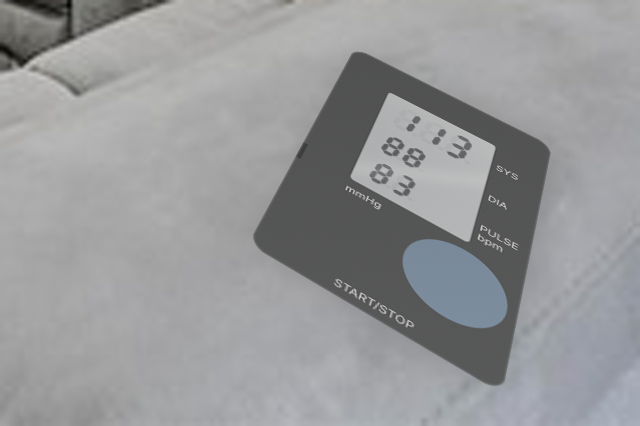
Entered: 88 mmHg
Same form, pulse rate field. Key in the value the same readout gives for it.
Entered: 83 bpm
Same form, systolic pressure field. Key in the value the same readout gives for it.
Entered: 113 mmHg
